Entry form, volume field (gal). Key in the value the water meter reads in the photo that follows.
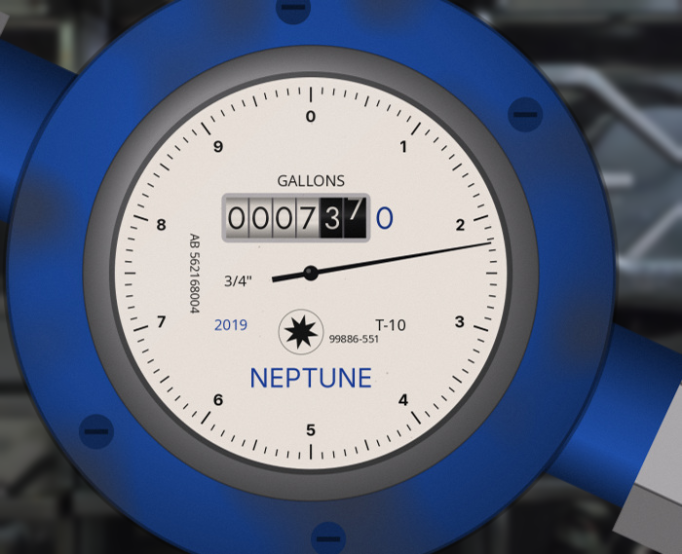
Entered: 7372.2 gal
